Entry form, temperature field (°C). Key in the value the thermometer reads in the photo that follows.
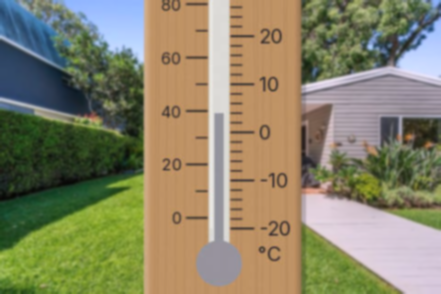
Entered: 4 °C
